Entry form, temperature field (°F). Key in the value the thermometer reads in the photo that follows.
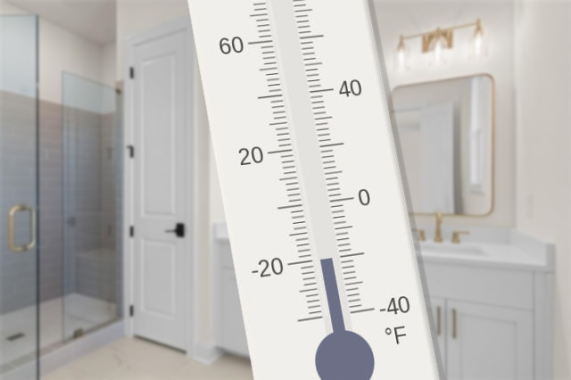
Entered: -20 °F
